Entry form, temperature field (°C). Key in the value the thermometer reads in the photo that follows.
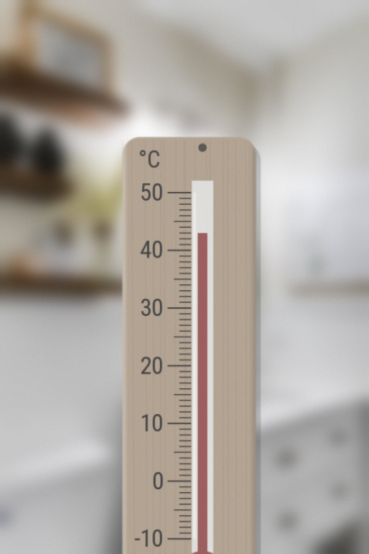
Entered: 43 °C
